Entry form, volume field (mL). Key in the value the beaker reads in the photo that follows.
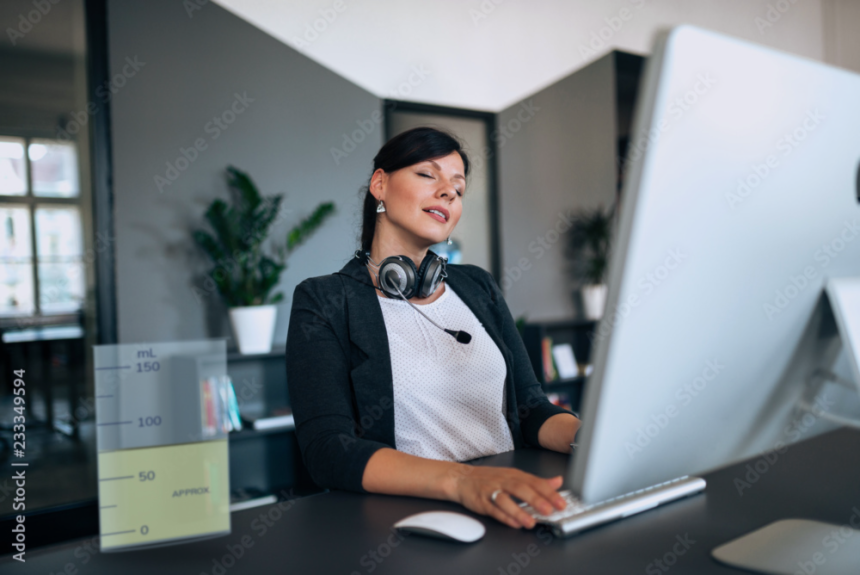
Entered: 75 mL
